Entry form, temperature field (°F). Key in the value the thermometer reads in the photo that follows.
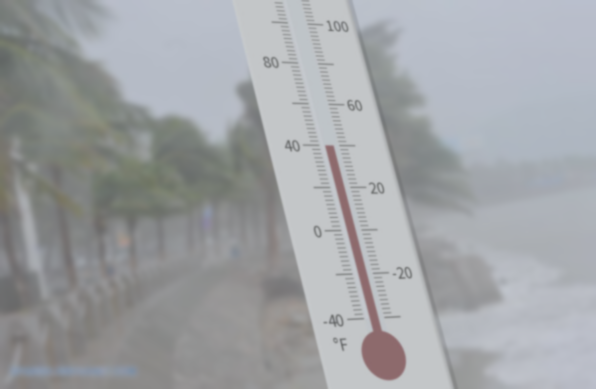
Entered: 40 °F
